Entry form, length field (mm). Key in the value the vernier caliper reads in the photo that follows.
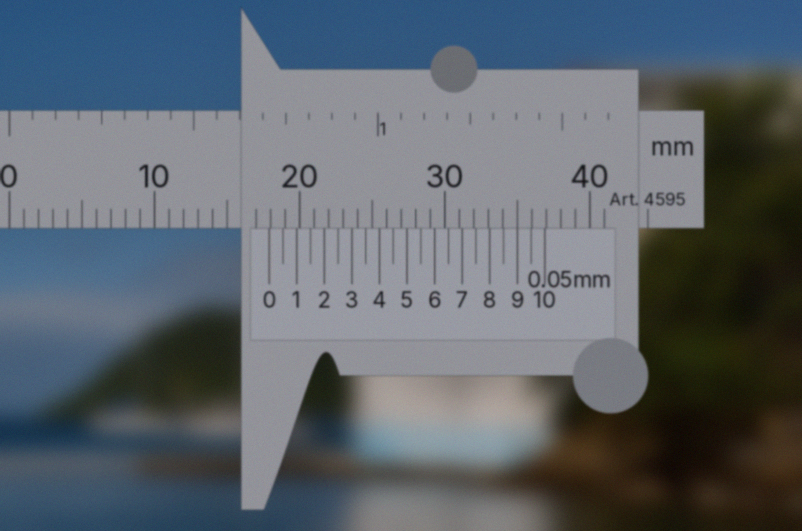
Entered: 17.9 mm
